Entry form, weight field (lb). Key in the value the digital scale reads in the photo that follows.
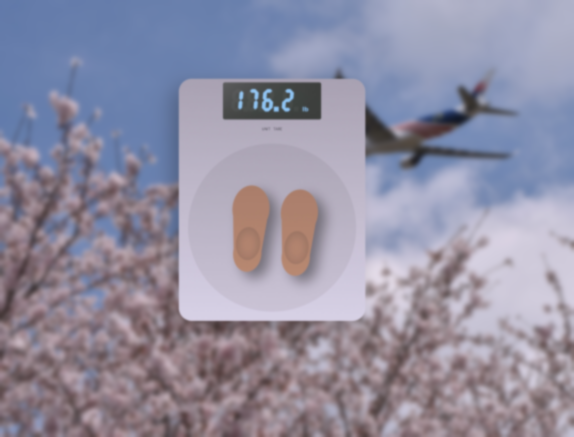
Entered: 176.2 lb
